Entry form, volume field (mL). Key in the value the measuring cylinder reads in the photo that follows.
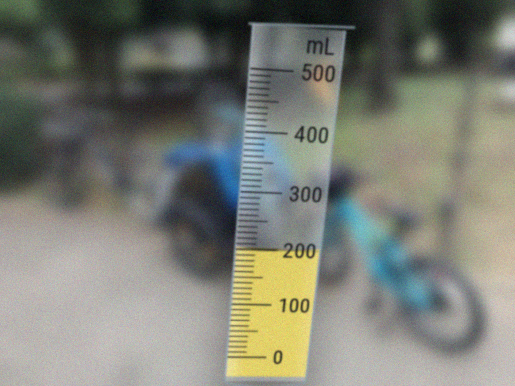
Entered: 200 mL
